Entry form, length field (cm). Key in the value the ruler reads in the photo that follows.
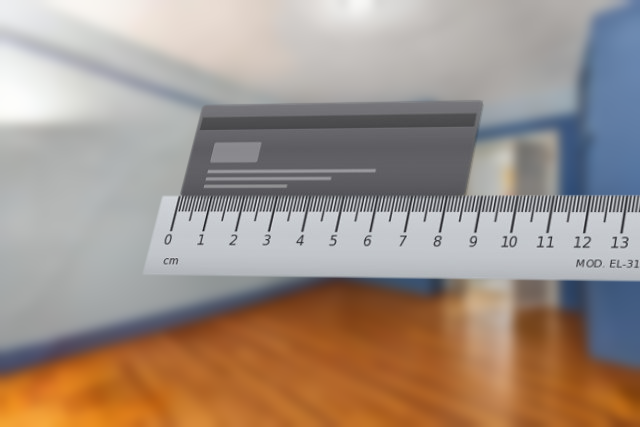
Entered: 8.5 cm
